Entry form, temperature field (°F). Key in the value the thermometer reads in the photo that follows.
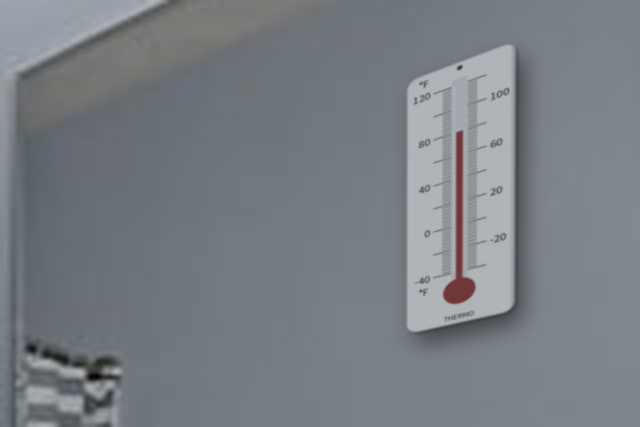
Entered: 80 °F
